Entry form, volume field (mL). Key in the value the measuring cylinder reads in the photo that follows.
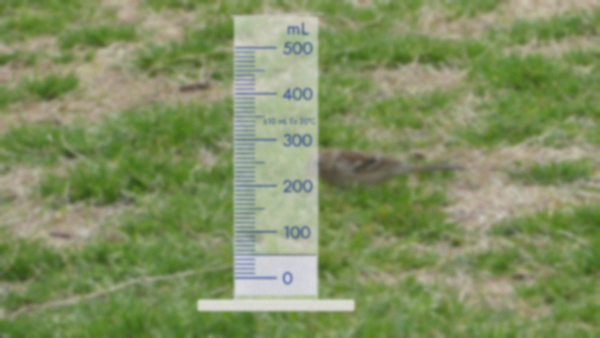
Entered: 50 mL
